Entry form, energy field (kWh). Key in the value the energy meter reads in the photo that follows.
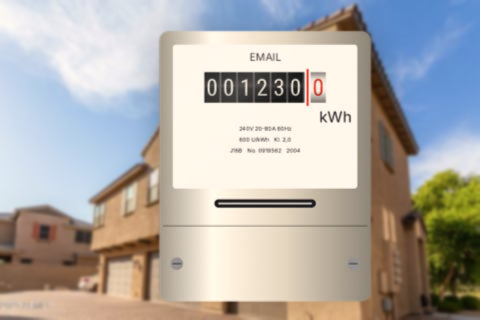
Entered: 1230.0 kWh
